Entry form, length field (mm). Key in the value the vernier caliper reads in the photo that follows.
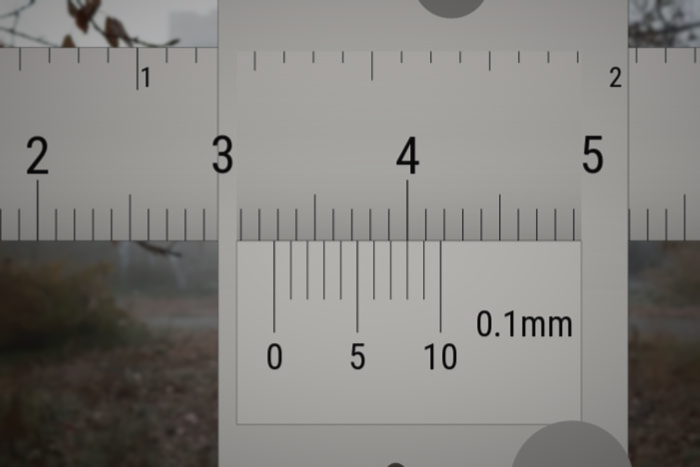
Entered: 32.8 mm
